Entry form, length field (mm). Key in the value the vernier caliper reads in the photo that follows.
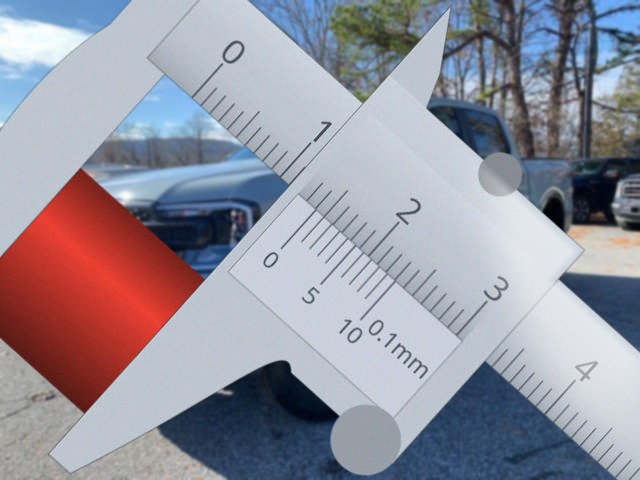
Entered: 14.1 mm
